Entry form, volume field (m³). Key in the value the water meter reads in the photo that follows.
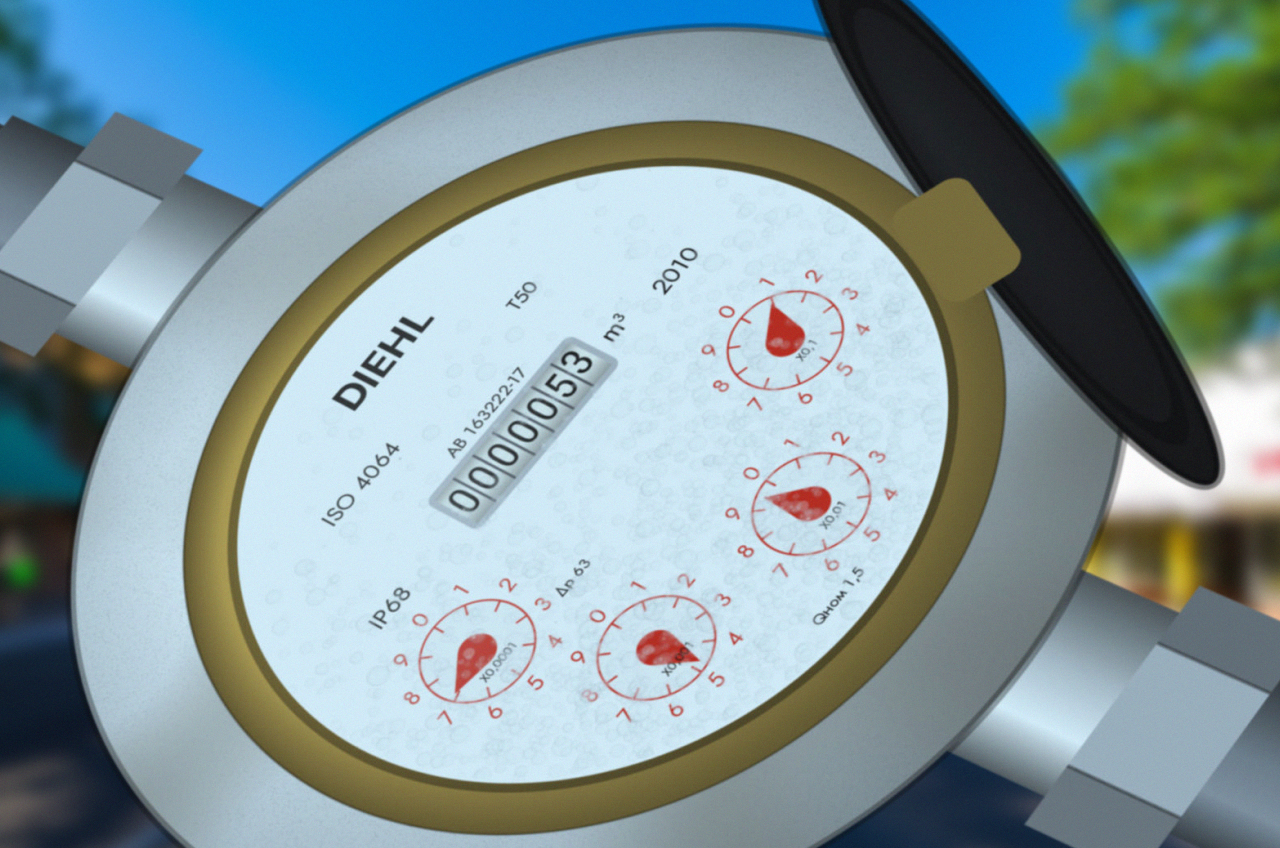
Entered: 53.0947 m³
